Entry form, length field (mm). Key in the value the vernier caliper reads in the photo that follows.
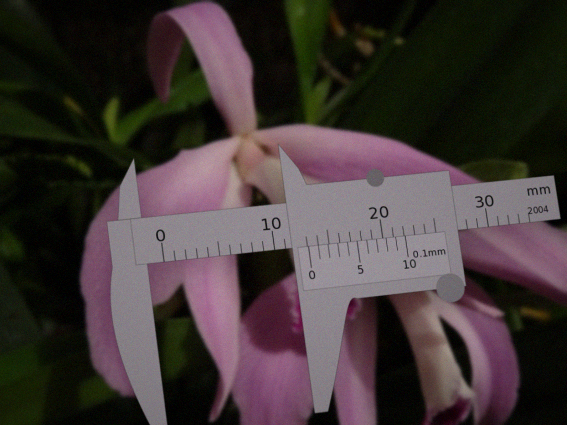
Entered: 13.1 mm
